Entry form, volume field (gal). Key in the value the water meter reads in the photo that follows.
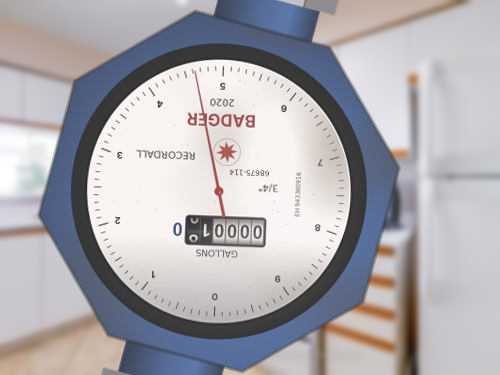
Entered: 184.6 gal
